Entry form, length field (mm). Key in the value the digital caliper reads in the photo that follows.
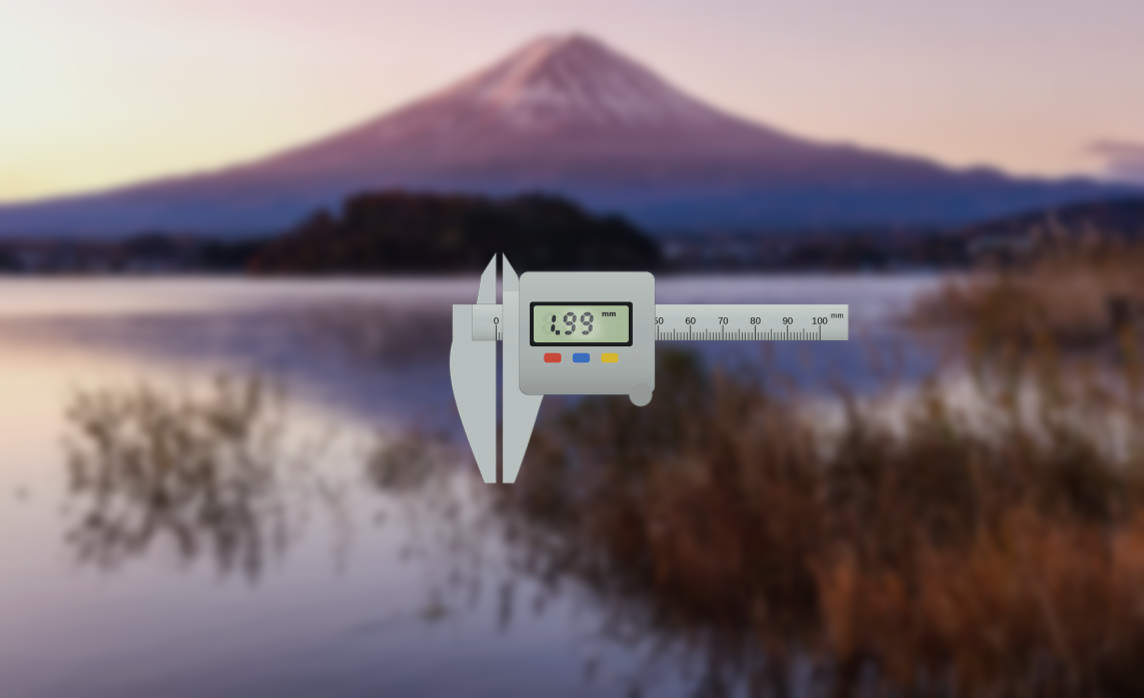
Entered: 1.99 mm
